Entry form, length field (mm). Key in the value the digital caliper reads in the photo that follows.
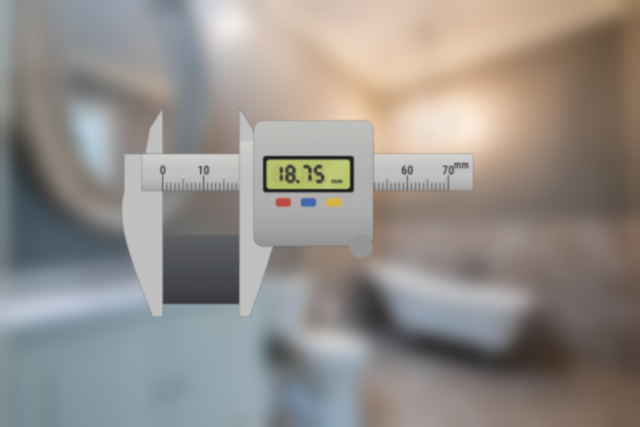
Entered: 18.75 mm
